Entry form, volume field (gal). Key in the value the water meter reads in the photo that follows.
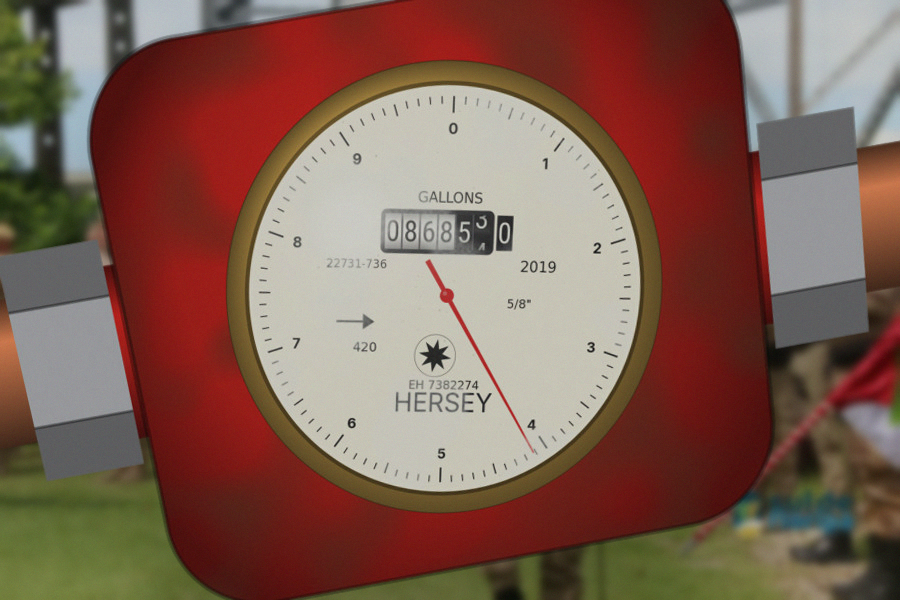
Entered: 868534.1 gal
